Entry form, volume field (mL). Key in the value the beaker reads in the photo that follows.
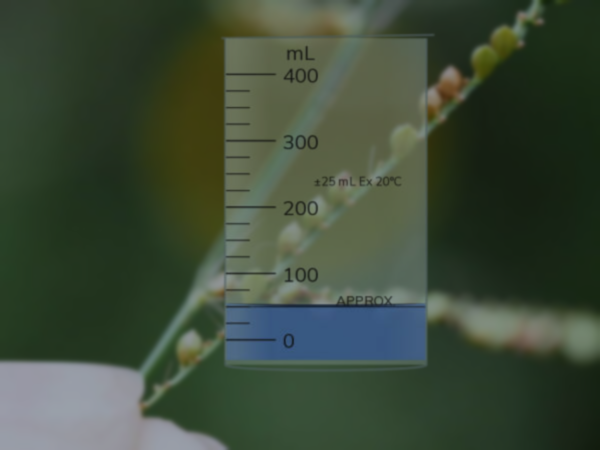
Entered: 50 mL
